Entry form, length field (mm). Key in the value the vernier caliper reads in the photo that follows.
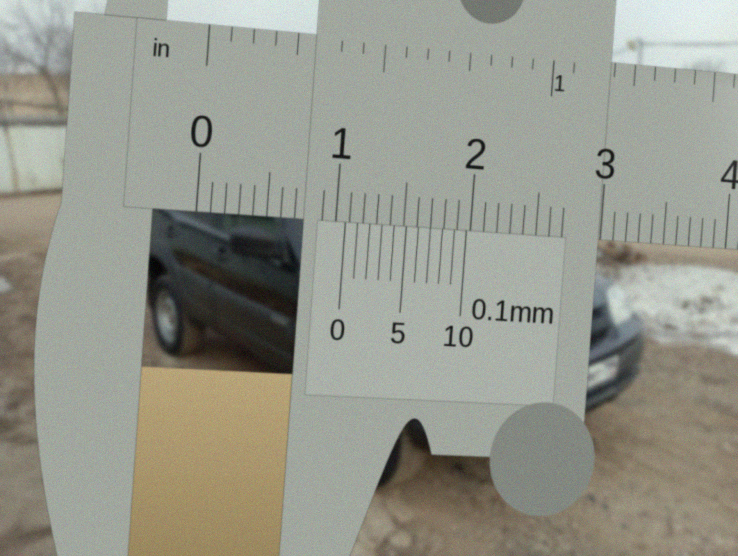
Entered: 10.7 mm
